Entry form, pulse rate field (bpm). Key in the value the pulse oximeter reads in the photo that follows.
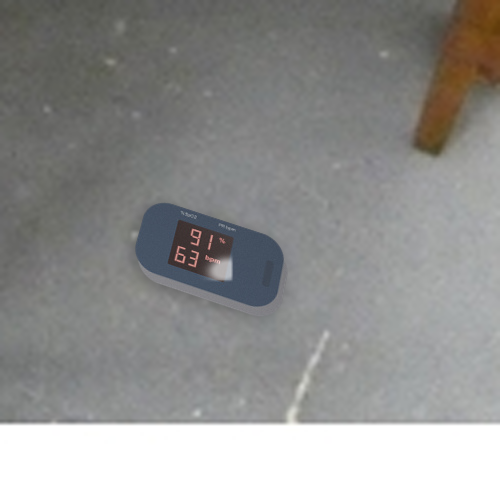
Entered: 63 bpm
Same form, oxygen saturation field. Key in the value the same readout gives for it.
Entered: 91 %
